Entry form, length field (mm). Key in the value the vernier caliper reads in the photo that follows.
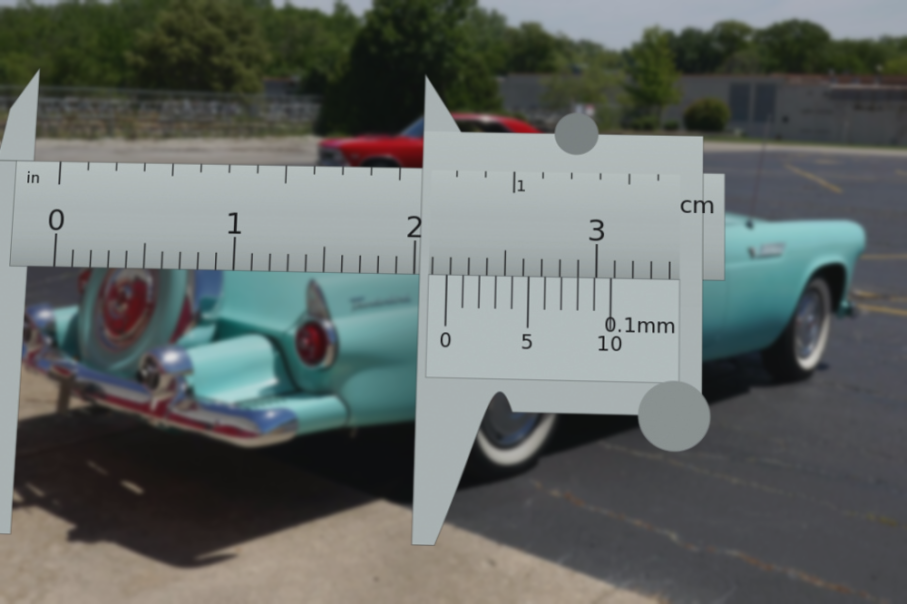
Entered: 21.8 mm
